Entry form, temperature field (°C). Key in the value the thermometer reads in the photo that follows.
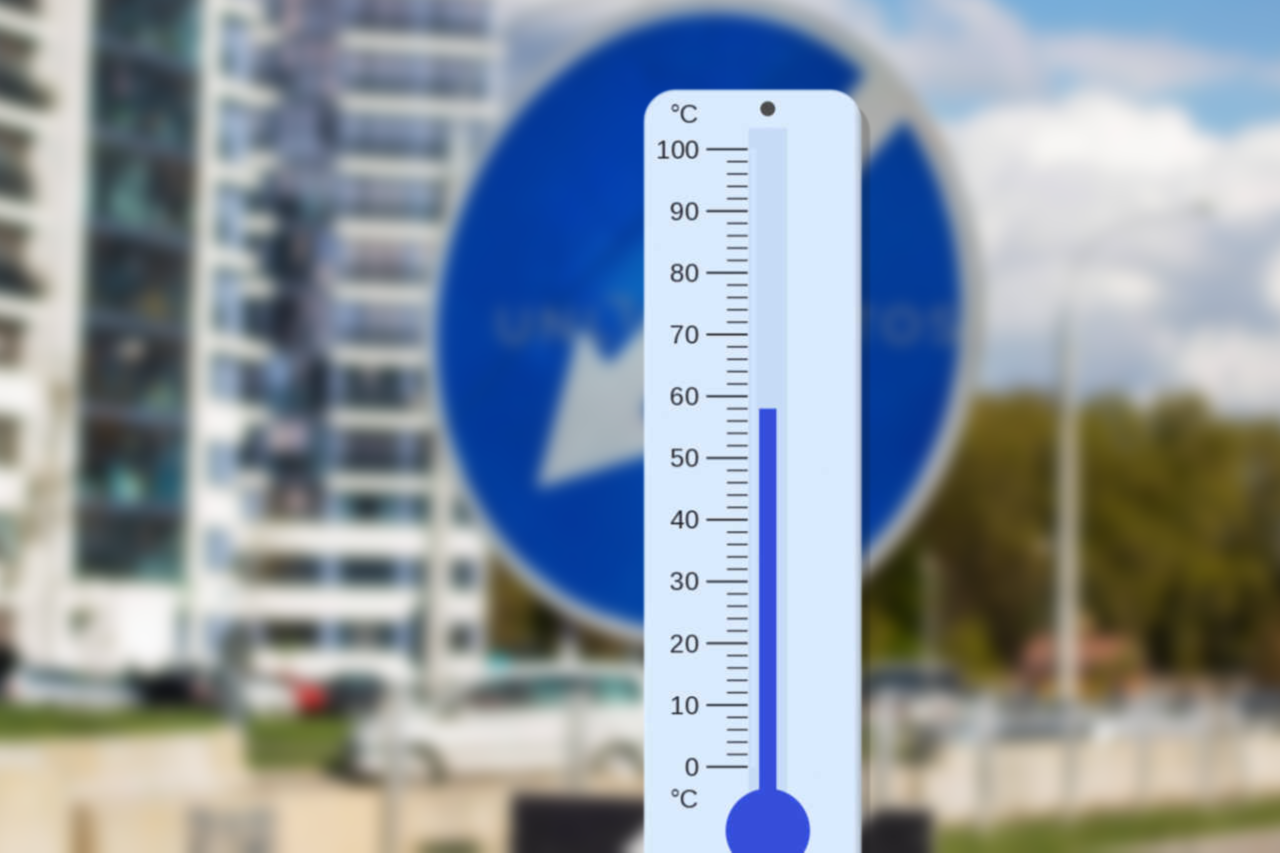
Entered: 58 °C
